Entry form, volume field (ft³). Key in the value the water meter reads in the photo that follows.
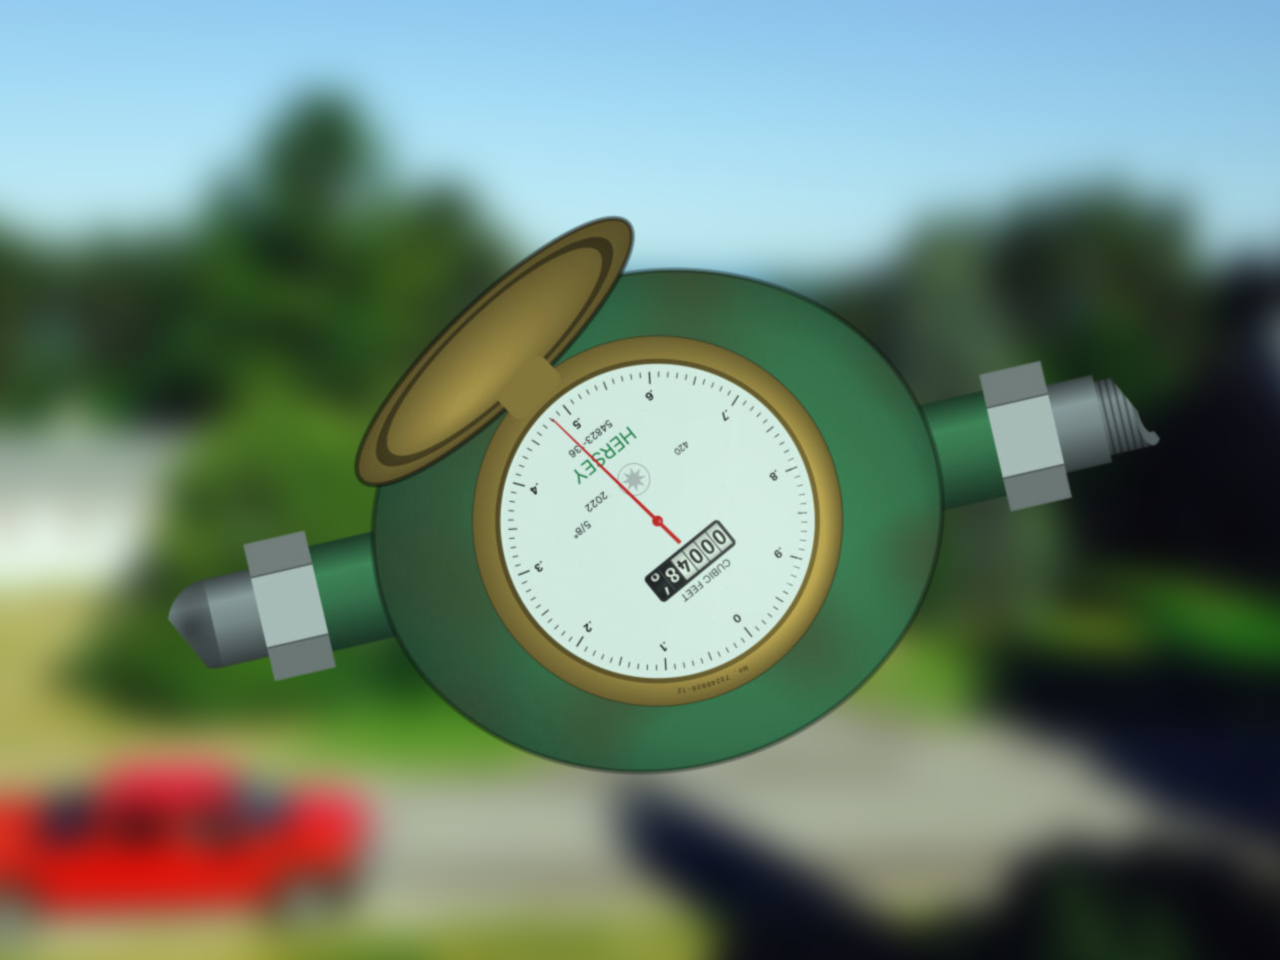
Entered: 487.48 ft³
